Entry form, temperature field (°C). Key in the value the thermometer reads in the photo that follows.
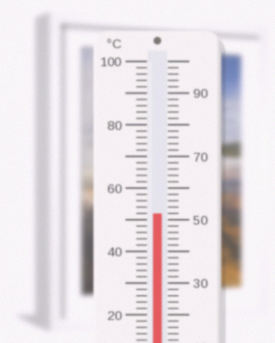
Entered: 52 °C
